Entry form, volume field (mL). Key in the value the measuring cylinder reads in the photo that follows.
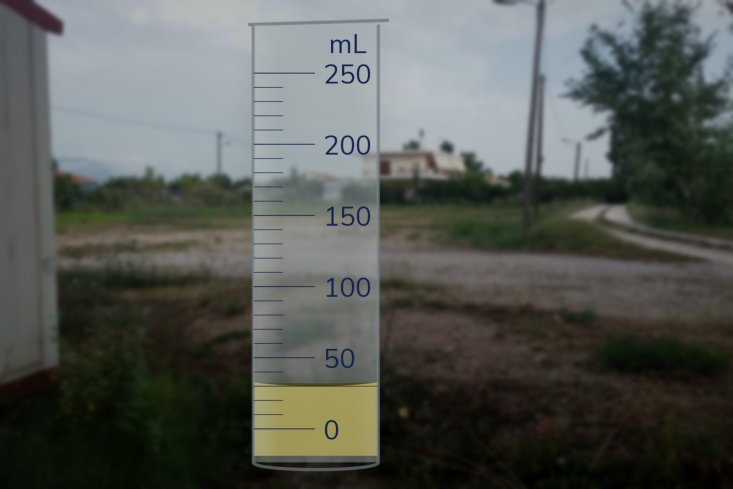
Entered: 30 mL
